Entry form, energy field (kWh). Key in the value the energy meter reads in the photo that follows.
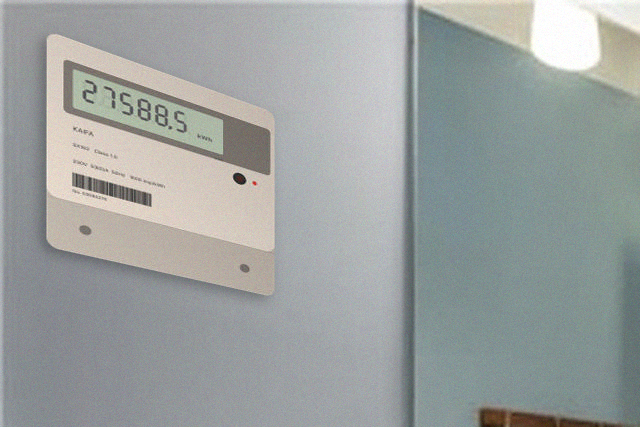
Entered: 27588.5 kWh
